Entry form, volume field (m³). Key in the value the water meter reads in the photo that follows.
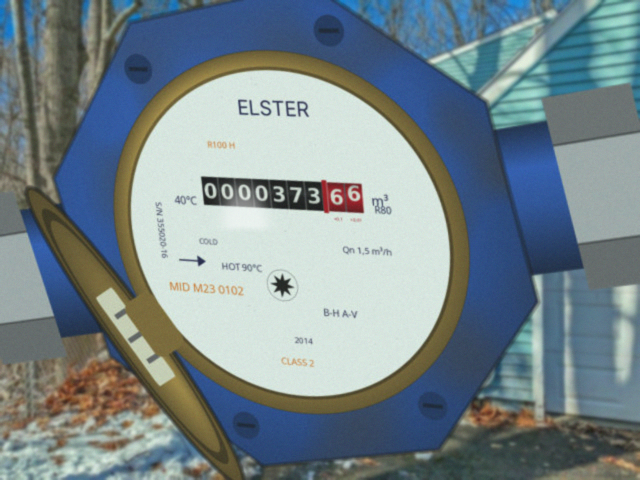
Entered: 373.66 m³
